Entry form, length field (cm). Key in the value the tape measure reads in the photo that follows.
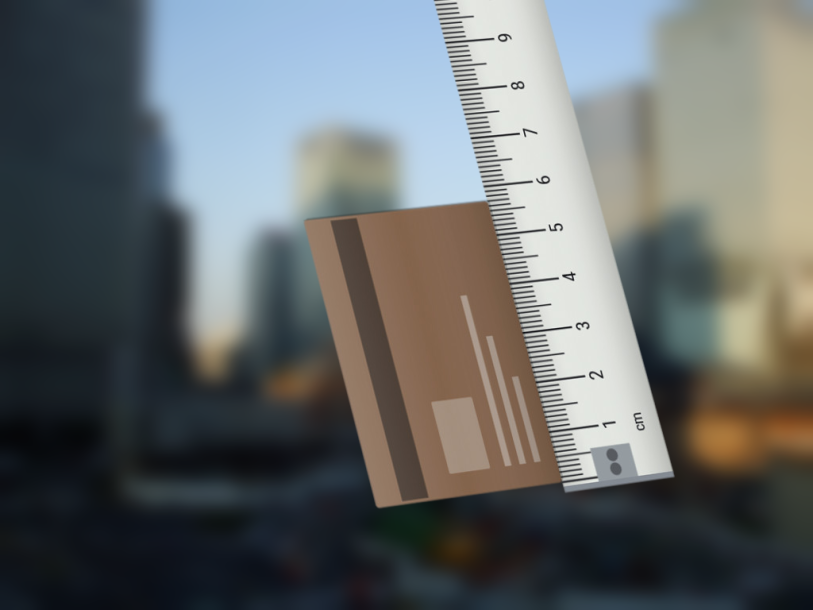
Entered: 5.7 cm
